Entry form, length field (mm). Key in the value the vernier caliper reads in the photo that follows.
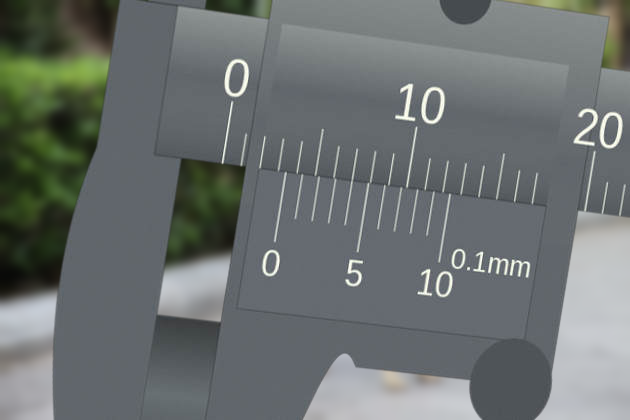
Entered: 3.4 mm
